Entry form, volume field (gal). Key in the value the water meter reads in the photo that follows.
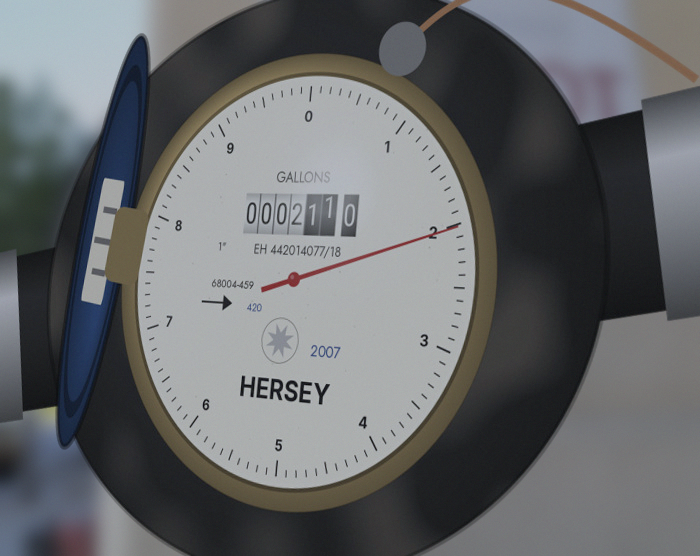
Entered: 2112.0 gal
